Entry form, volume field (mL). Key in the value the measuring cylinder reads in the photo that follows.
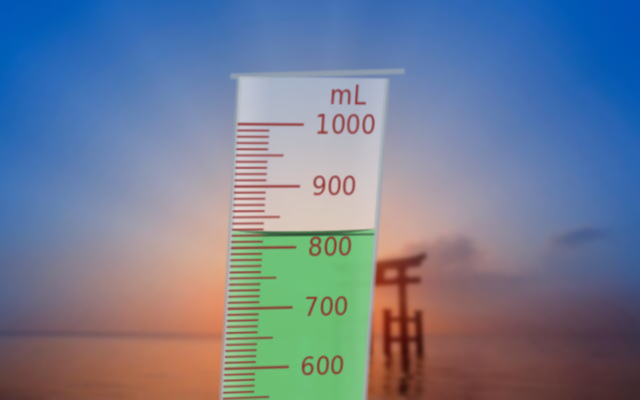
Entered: 820 mL
